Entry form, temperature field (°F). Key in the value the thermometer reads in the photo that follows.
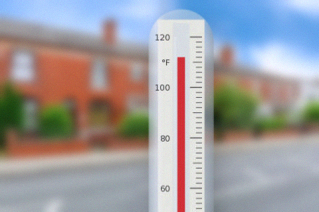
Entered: 112 °F
